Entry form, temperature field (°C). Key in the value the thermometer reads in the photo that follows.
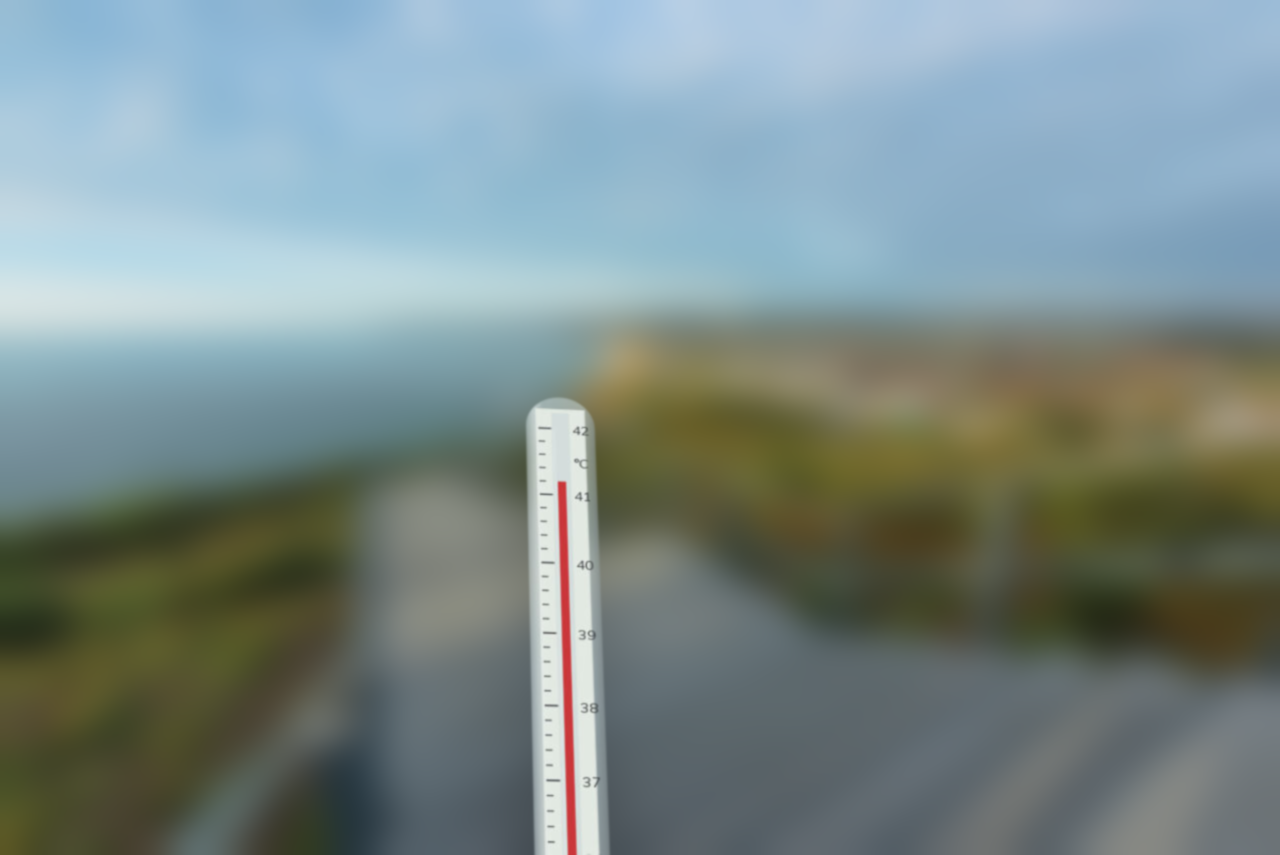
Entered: 41.2 °C
